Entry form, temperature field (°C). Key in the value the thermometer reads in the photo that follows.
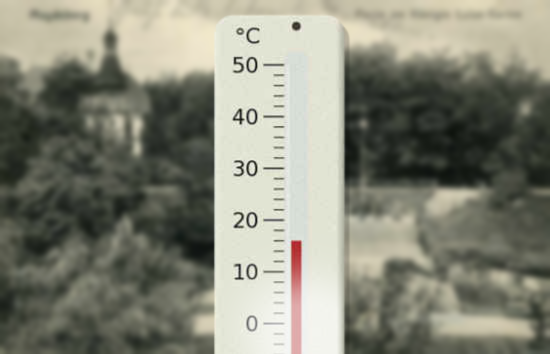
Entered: 16 °C
